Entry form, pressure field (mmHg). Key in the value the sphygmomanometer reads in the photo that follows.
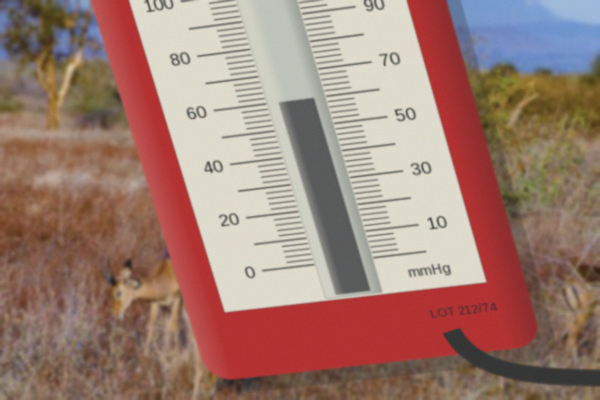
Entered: 60 mmHg
